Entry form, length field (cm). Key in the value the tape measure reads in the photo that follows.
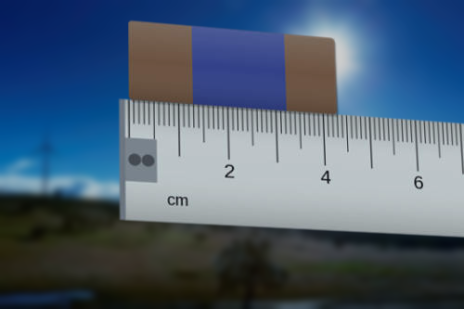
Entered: 4.3 cm
